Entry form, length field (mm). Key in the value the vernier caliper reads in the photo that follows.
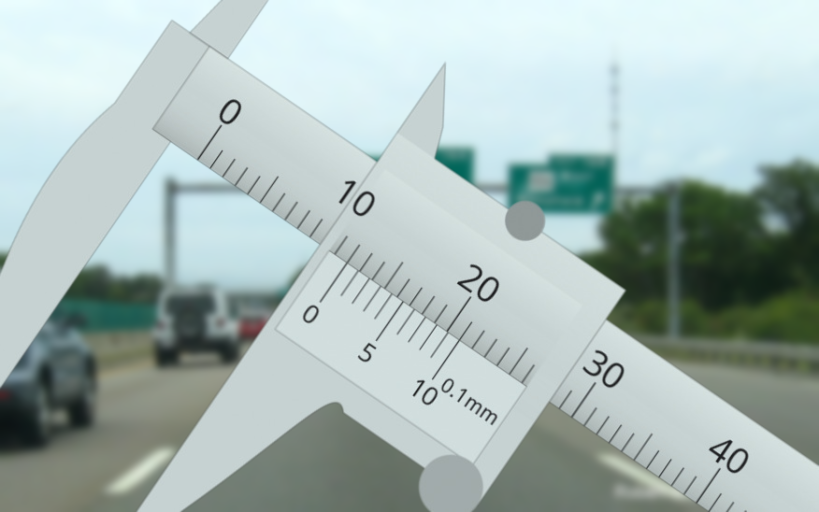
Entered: 12.0 mm
